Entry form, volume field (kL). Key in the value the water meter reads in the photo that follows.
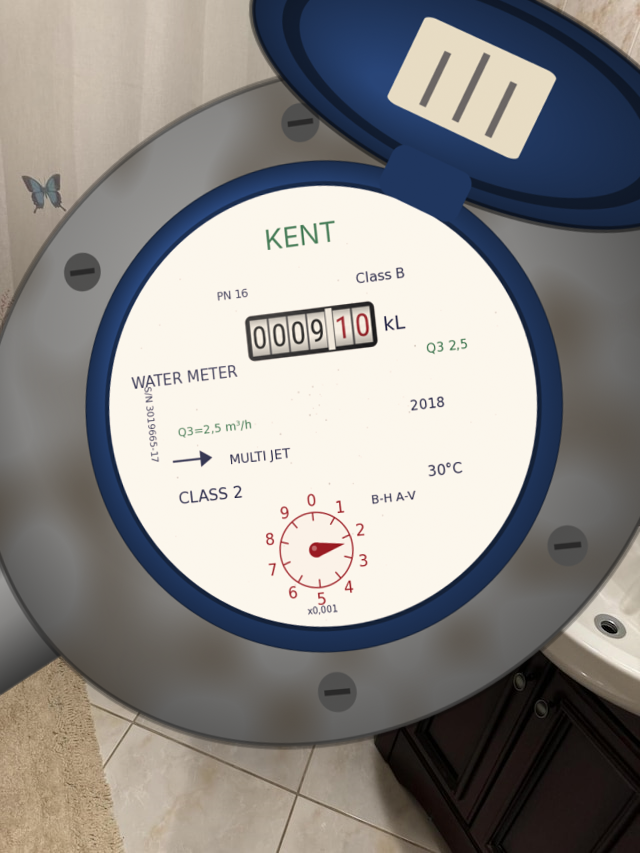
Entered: 9.102 kL
